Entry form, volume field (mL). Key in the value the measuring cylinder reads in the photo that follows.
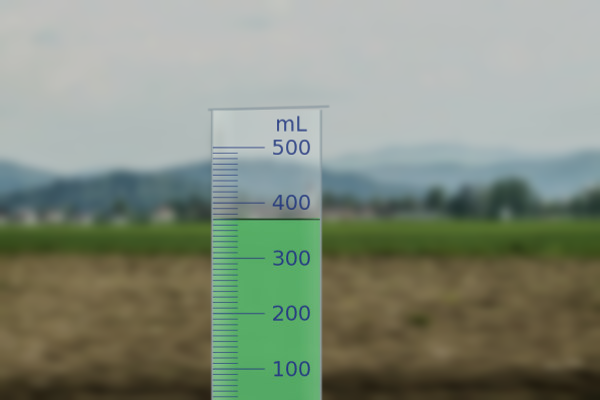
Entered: 370 mL
